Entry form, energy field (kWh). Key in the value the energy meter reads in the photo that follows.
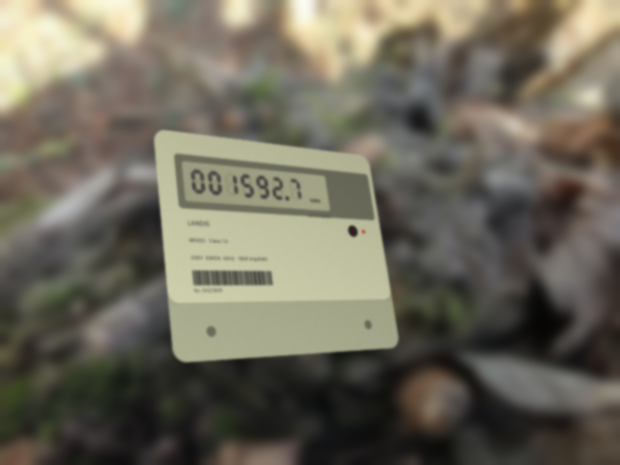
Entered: 1592.7 kWh
